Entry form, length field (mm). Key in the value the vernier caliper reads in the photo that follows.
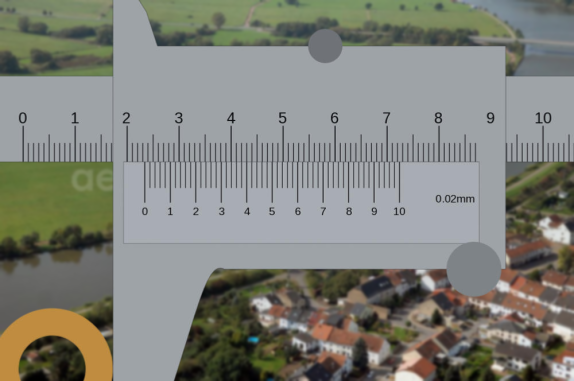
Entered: 23.4 mm
